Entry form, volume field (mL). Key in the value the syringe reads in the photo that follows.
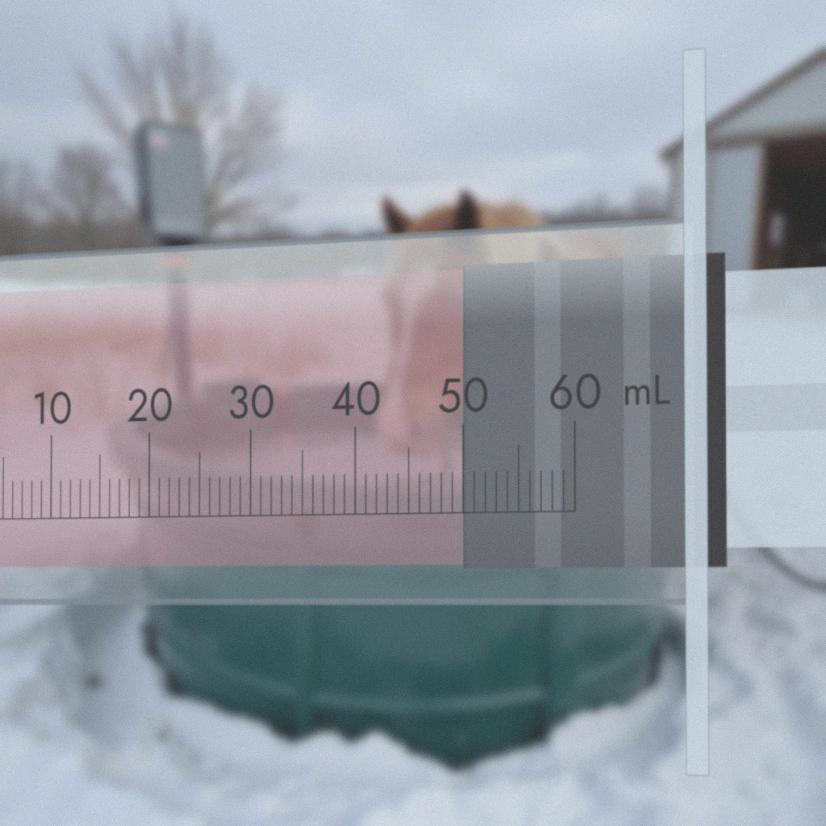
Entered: 50 mL
